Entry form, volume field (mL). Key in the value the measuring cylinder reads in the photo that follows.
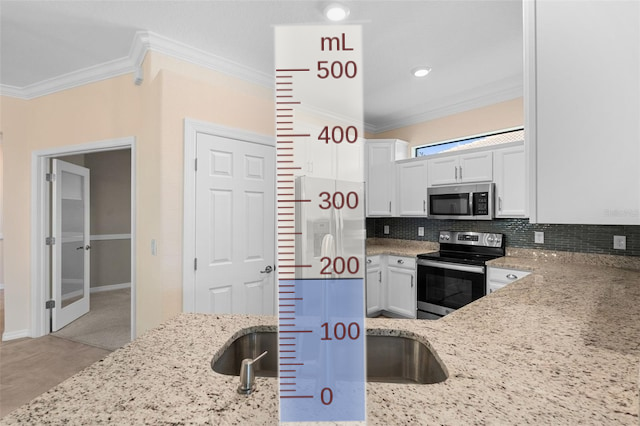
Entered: 180 mL
